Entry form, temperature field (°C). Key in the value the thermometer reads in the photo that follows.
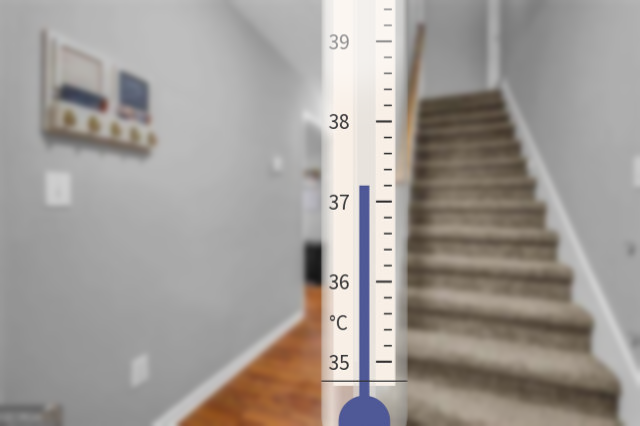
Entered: 37.2 °C
